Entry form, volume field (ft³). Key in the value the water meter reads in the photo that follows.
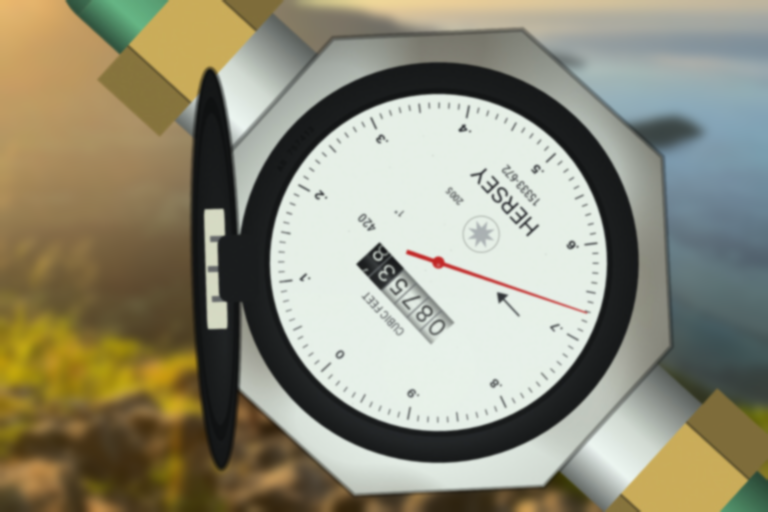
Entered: 87537.67 ft³
